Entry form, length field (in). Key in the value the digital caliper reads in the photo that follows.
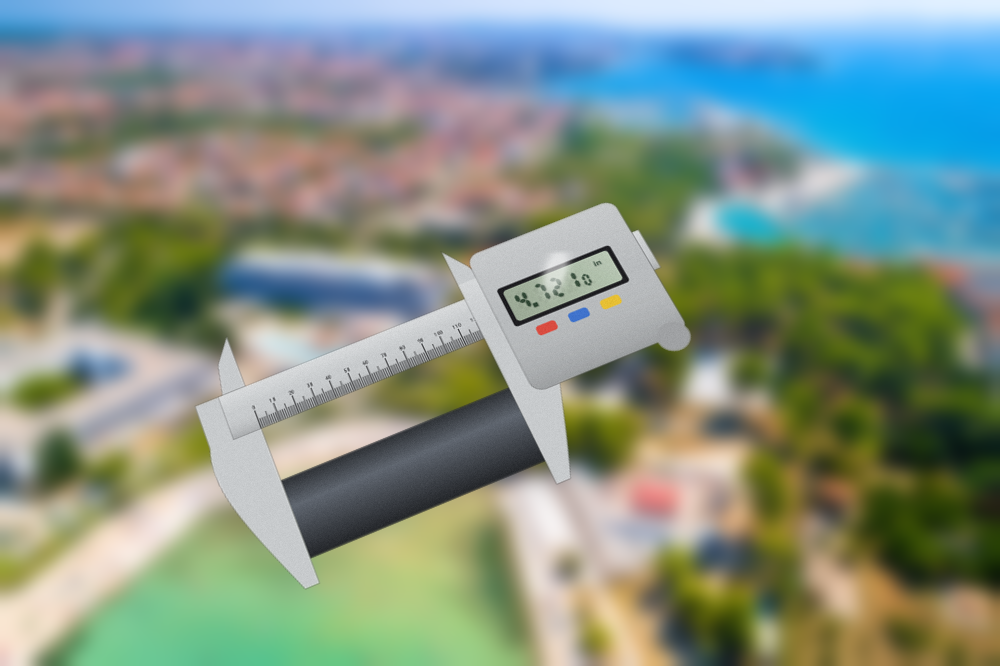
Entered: 4.7210 in
